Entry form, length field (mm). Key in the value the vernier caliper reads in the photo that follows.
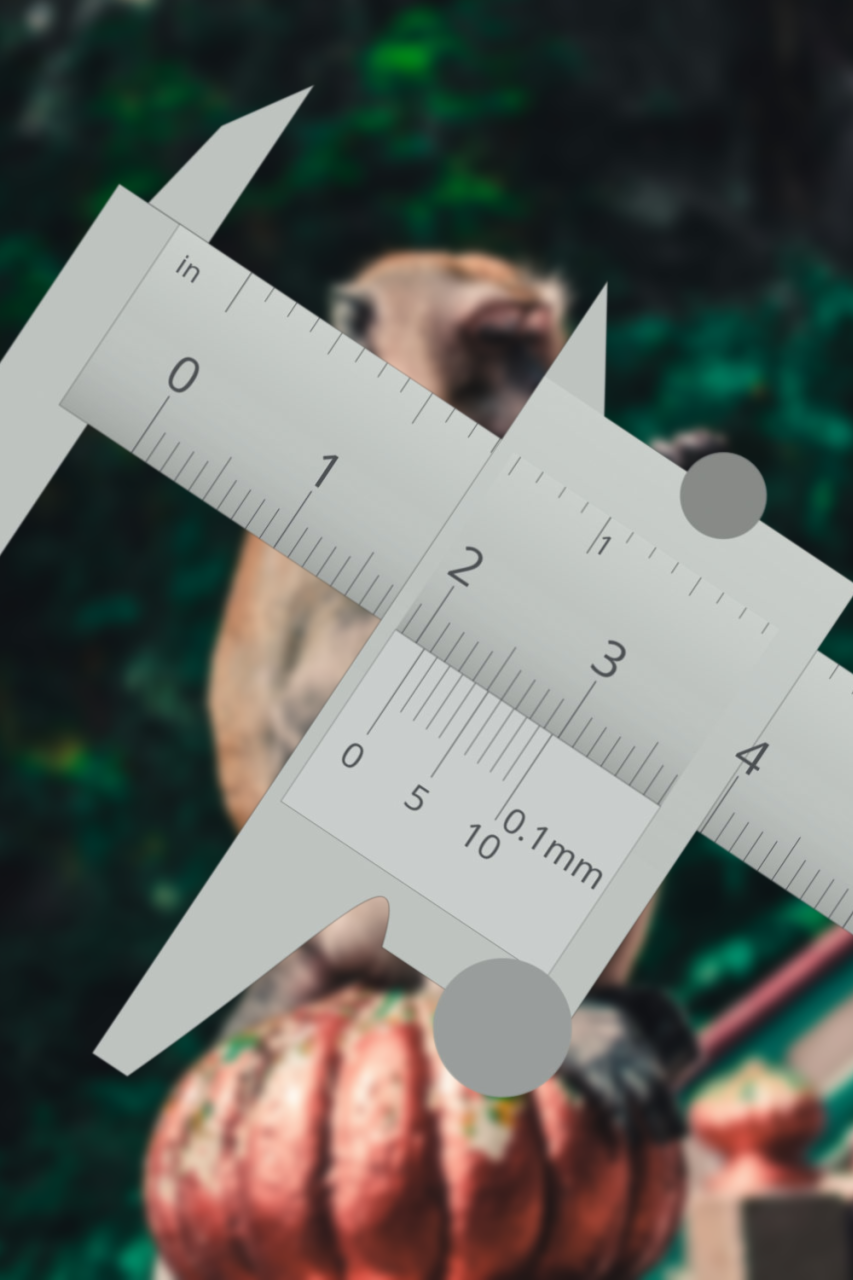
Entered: 20.6 mm
